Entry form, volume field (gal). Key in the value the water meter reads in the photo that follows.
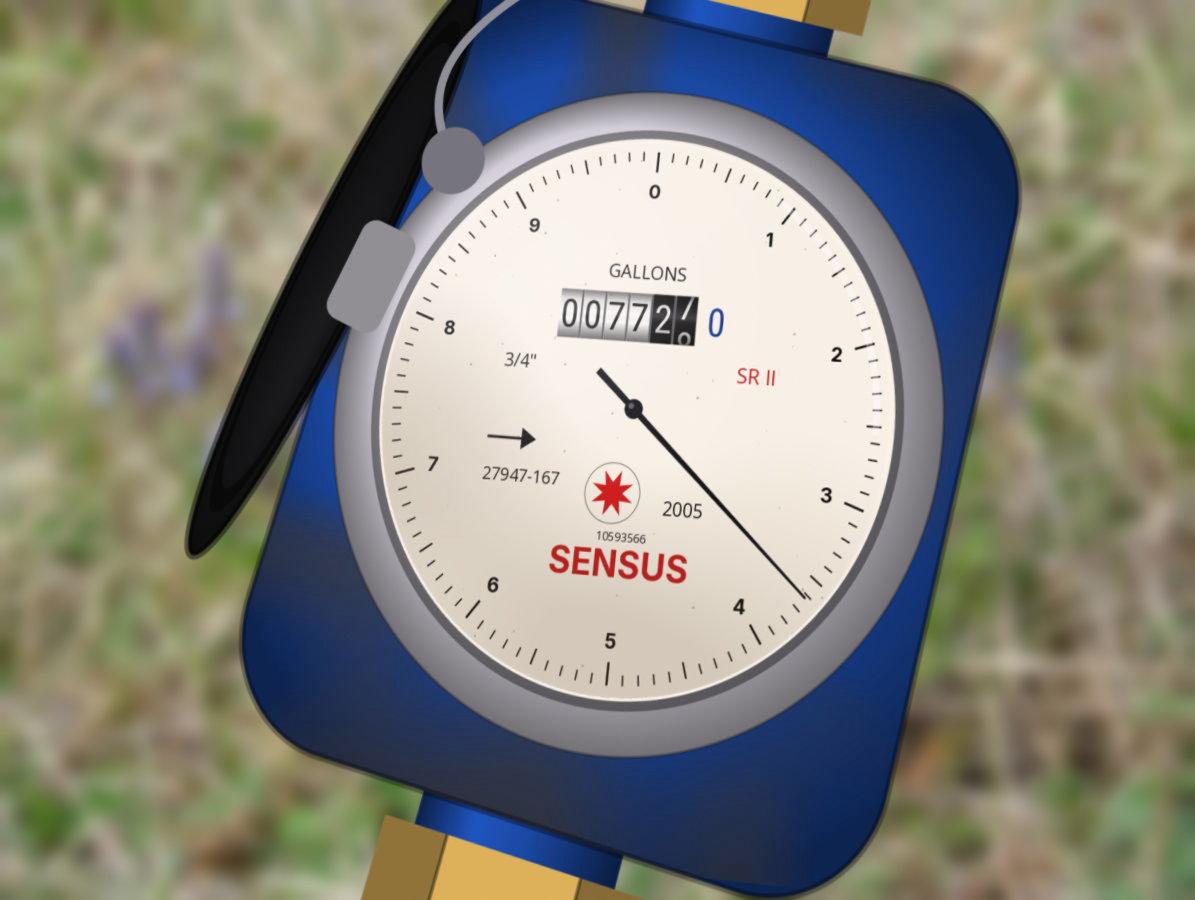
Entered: 77273.6 gal
